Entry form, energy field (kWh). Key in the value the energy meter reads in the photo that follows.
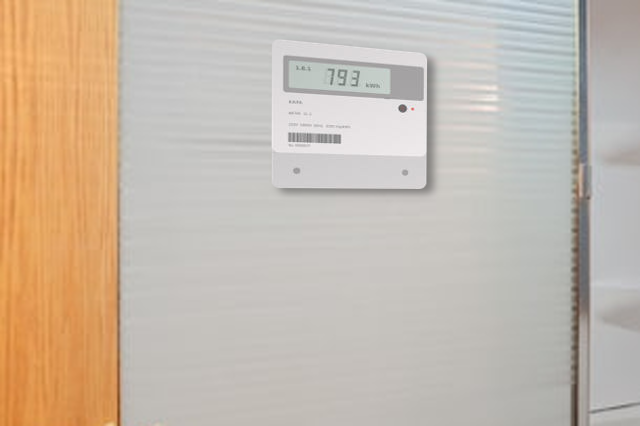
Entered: 793 kWh
